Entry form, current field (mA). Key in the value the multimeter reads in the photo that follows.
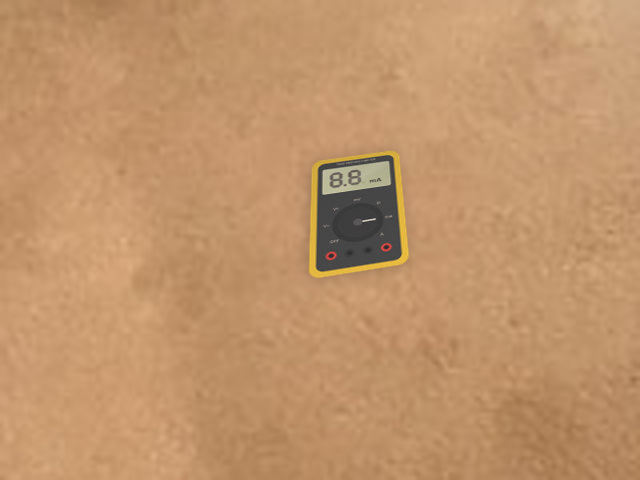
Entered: 8.8 mA
